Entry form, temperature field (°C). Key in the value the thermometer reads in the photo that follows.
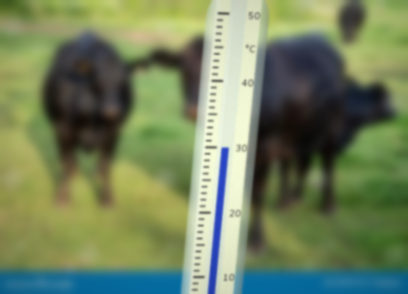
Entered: 30 °C
